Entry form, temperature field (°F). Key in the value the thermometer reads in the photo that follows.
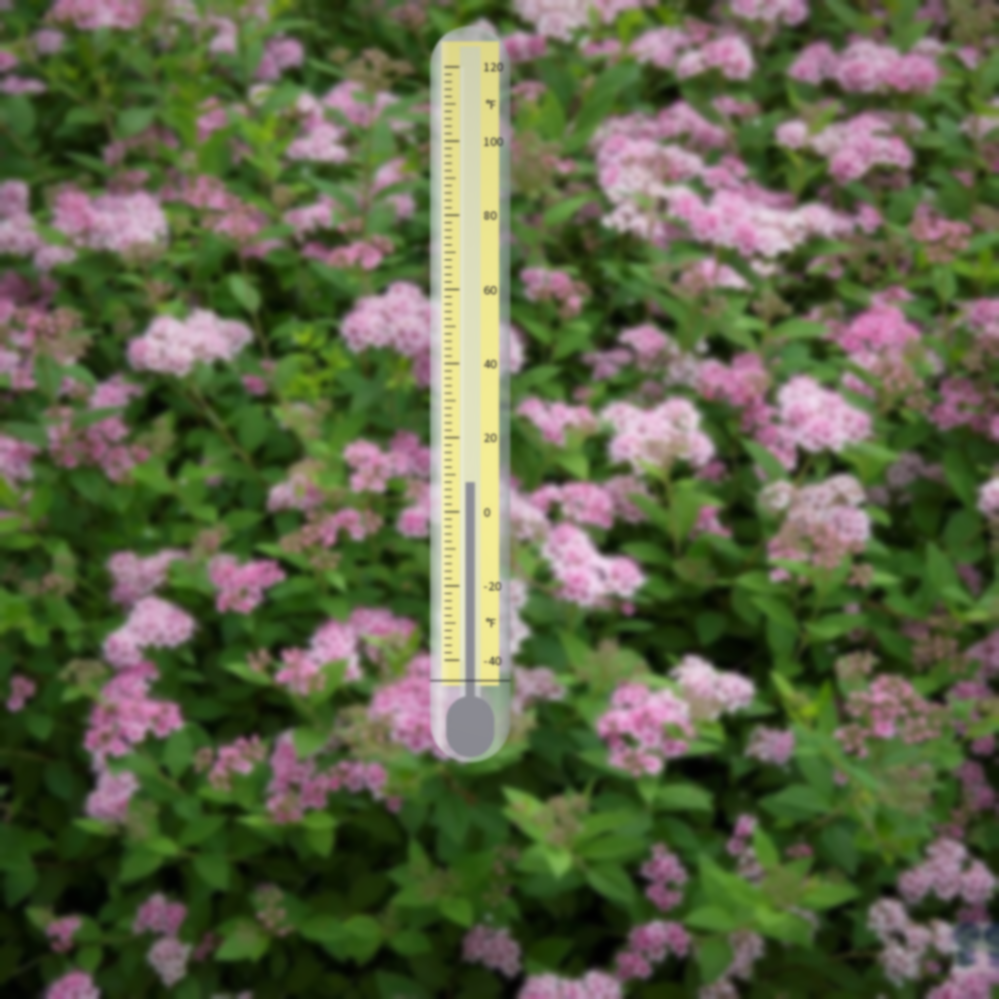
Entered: 8 °F
